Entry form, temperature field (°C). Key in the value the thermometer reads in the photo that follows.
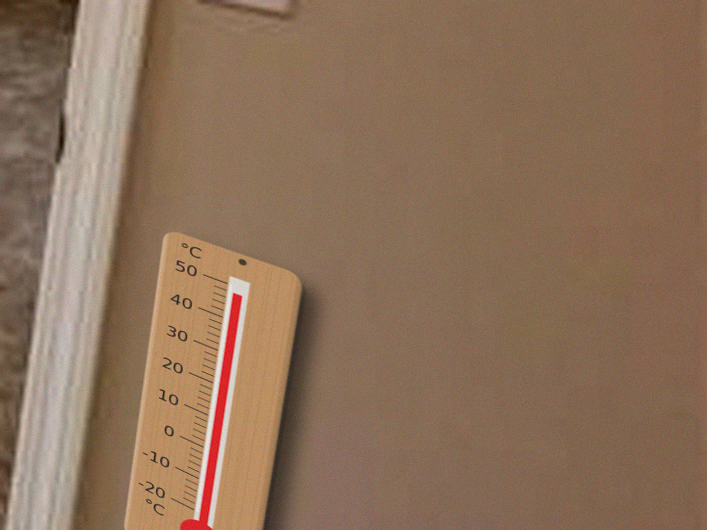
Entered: 48 °C
